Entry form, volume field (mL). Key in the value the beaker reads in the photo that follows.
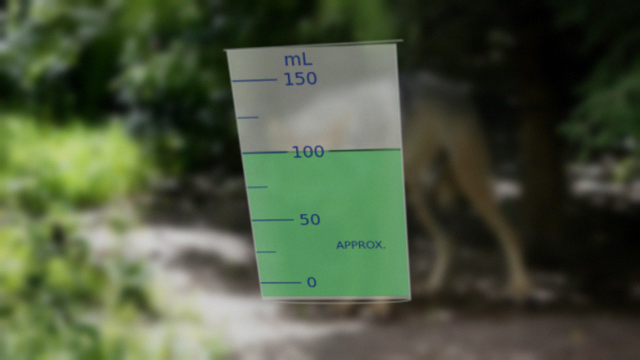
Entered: 100 mL
